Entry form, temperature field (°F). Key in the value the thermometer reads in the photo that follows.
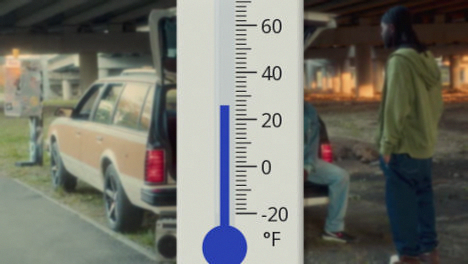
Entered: 26 °F
